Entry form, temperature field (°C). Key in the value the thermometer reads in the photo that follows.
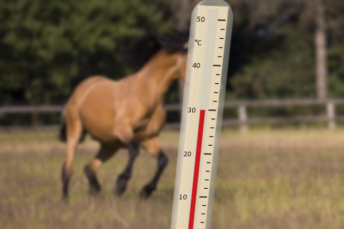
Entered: 30 °C
